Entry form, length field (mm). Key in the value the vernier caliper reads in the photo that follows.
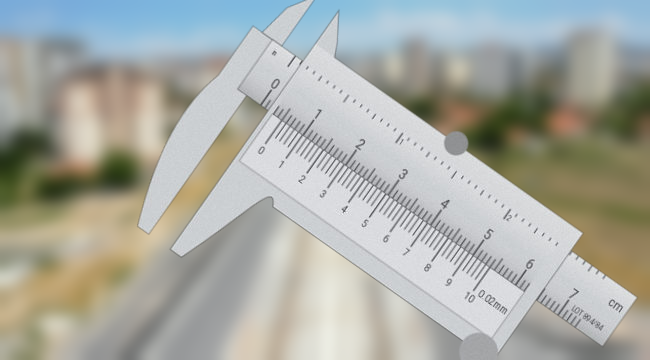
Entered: 5.0 mm
